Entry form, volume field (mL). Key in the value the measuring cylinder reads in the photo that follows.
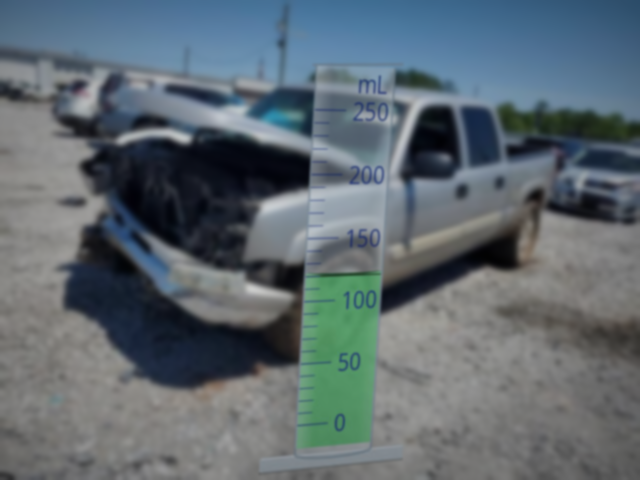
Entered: 120 mL
